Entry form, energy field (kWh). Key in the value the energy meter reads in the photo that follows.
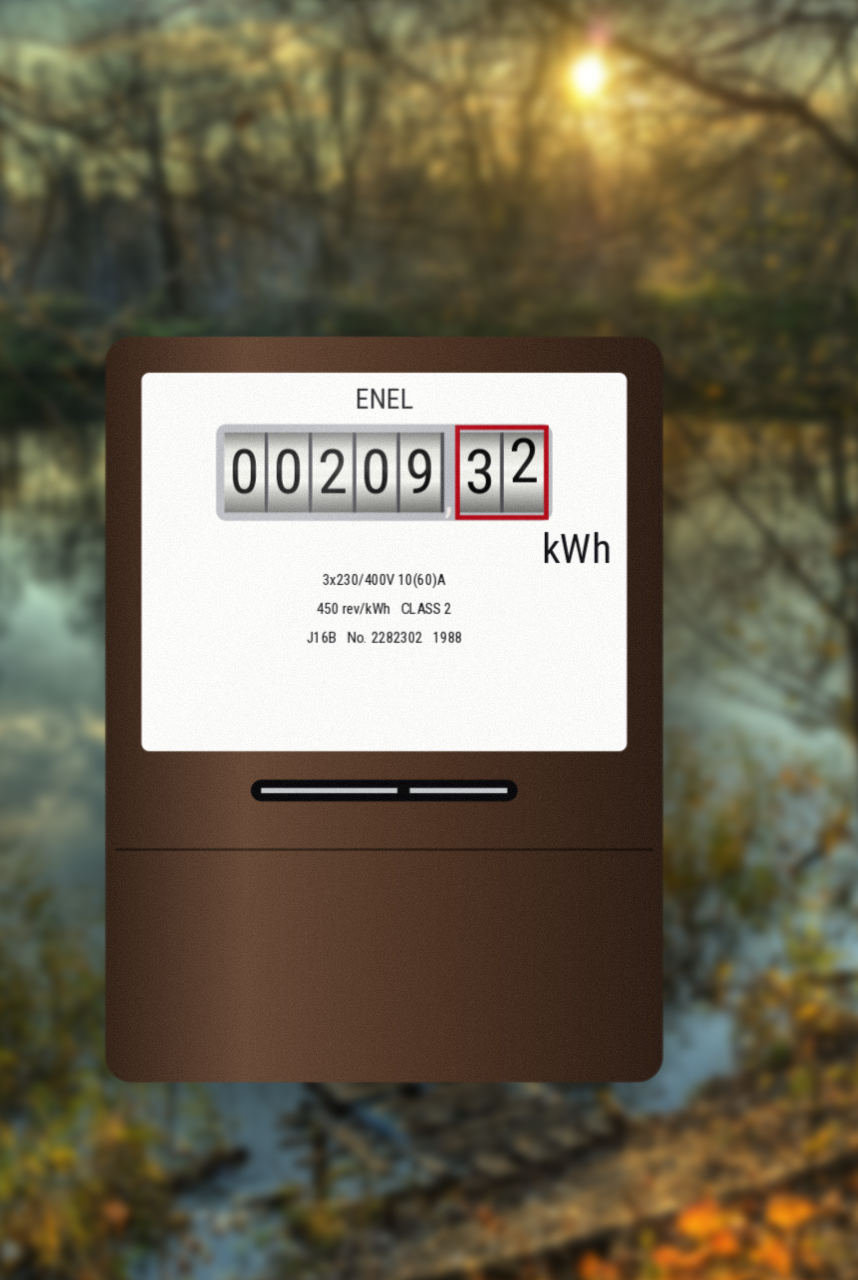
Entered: 209.32 kWh
